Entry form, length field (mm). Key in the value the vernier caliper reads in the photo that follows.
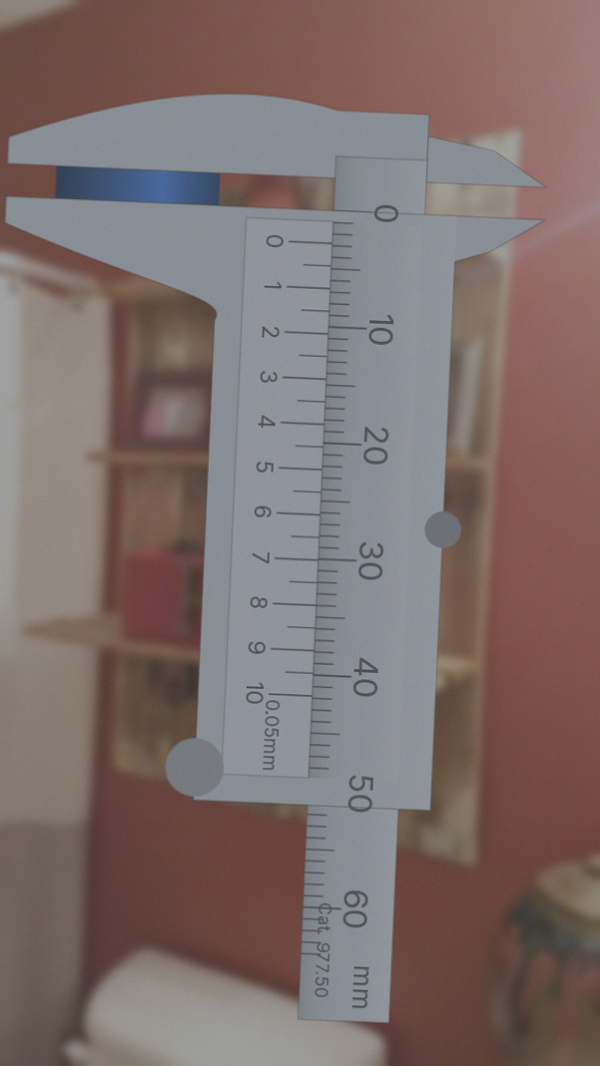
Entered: 2.8 mm
